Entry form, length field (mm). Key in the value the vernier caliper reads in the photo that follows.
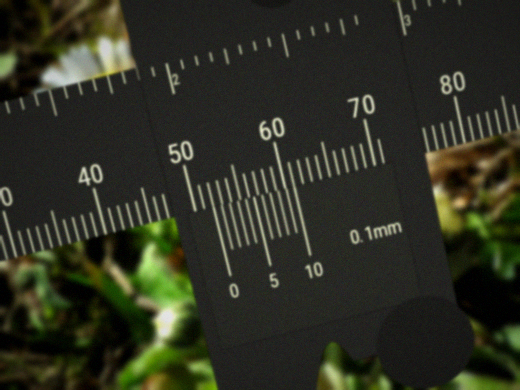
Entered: 52.0 mm
